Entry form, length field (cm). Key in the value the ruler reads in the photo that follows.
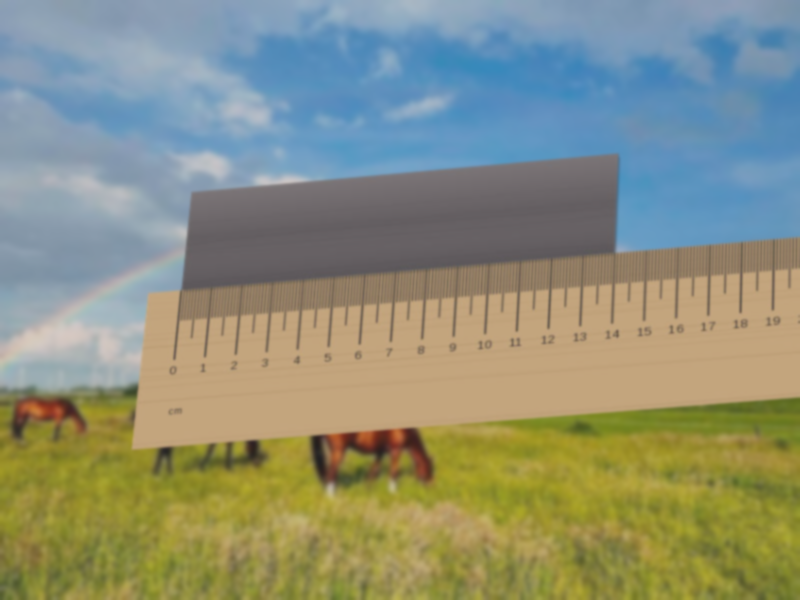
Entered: 14 cm
